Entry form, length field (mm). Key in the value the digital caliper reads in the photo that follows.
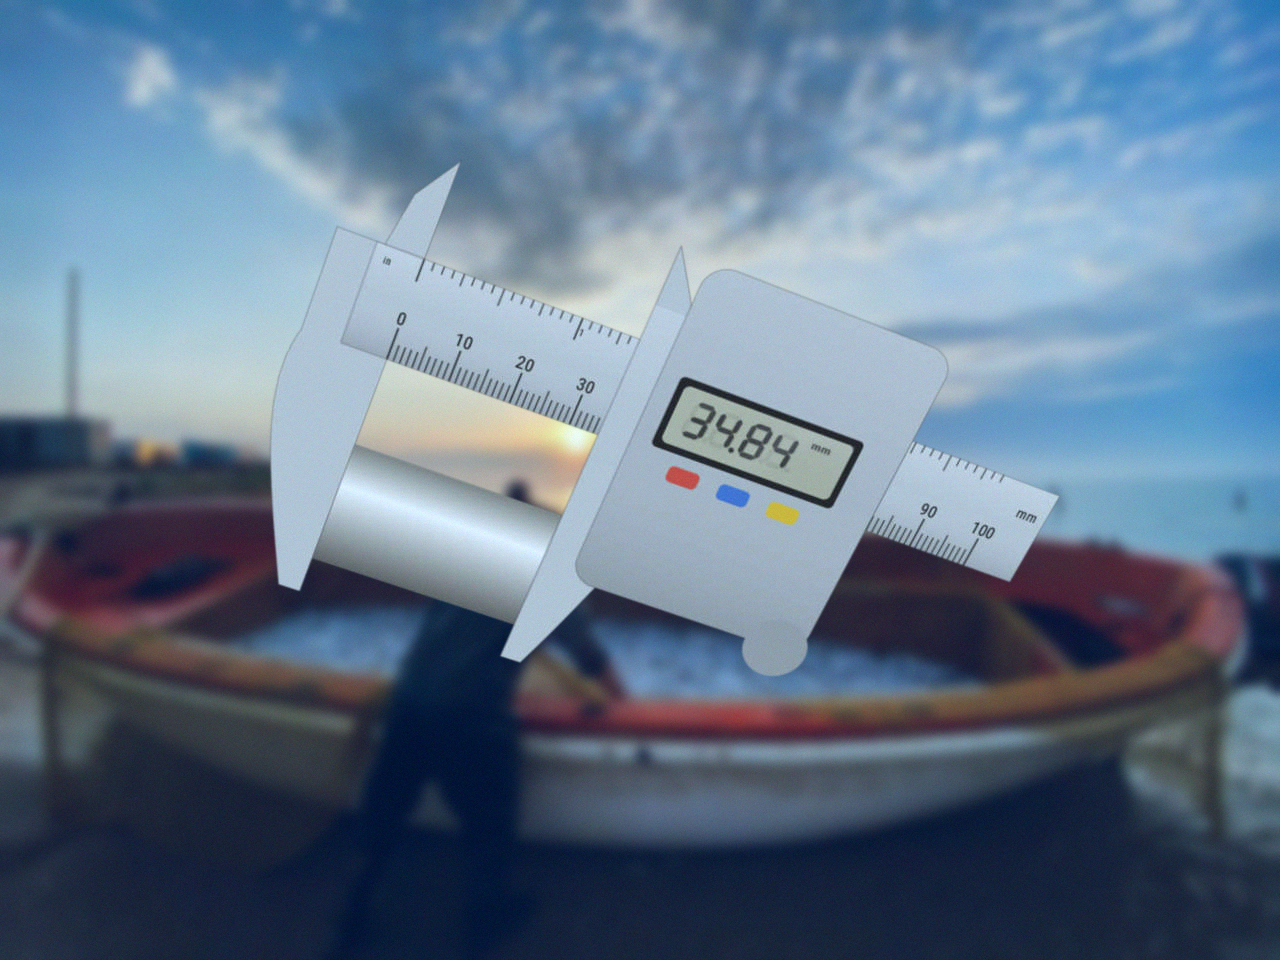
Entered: 34.84 mm
